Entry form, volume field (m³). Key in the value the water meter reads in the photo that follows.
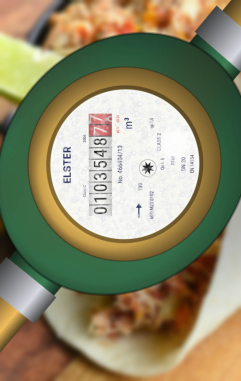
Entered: 103548.77 m³
